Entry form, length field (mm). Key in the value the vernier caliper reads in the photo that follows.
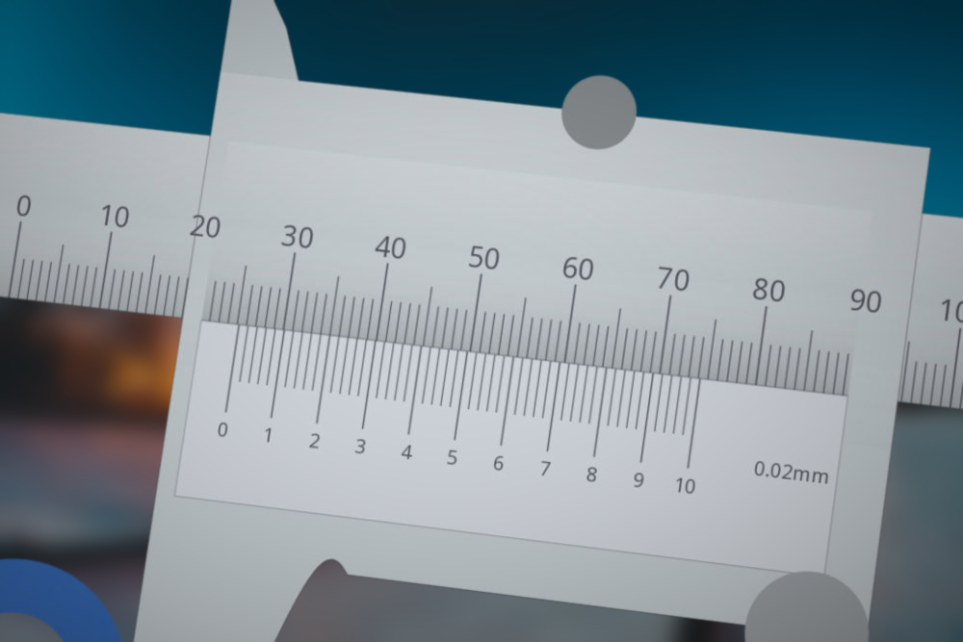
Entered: 25.2 mm
